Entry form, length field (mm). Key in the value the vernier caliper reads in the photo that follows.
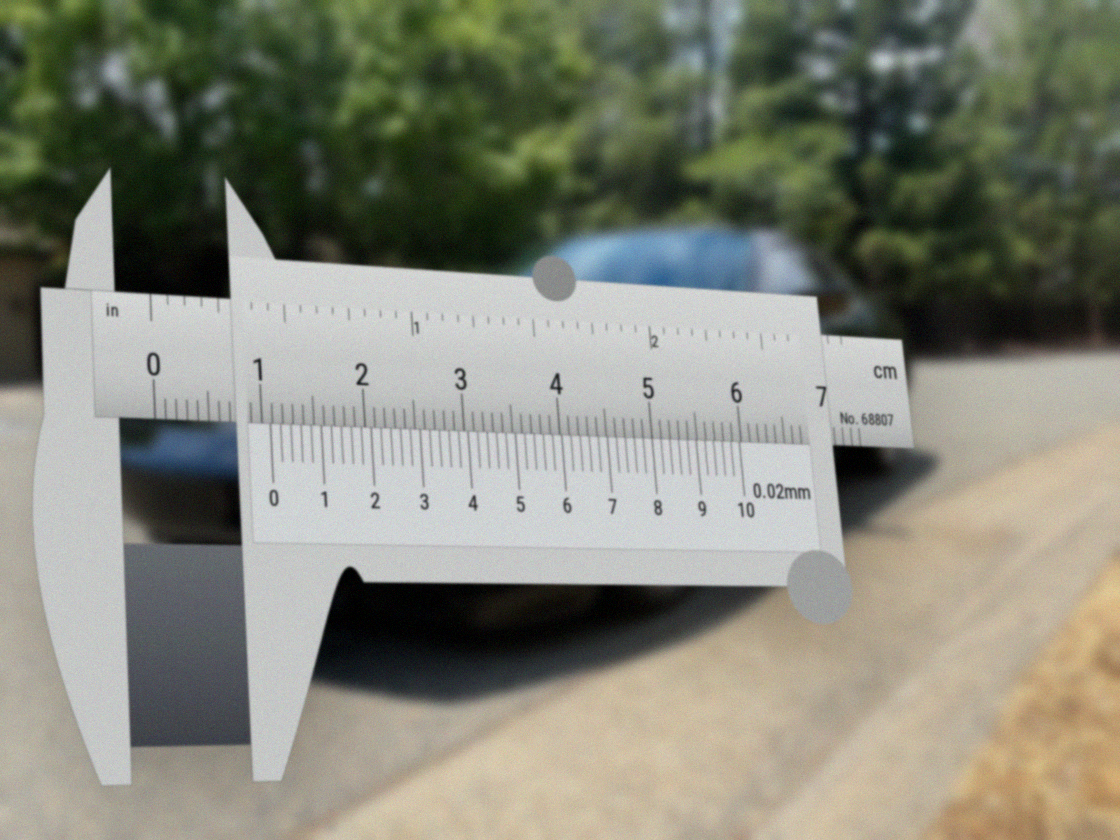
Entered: 10.8 mm
